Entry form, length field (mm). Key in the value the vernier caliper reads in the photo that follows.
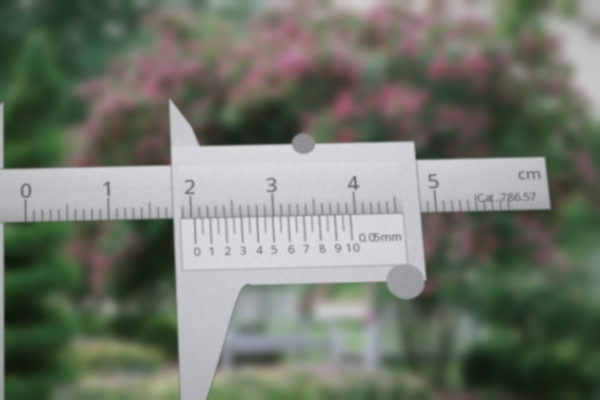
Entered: 20.4 mm
